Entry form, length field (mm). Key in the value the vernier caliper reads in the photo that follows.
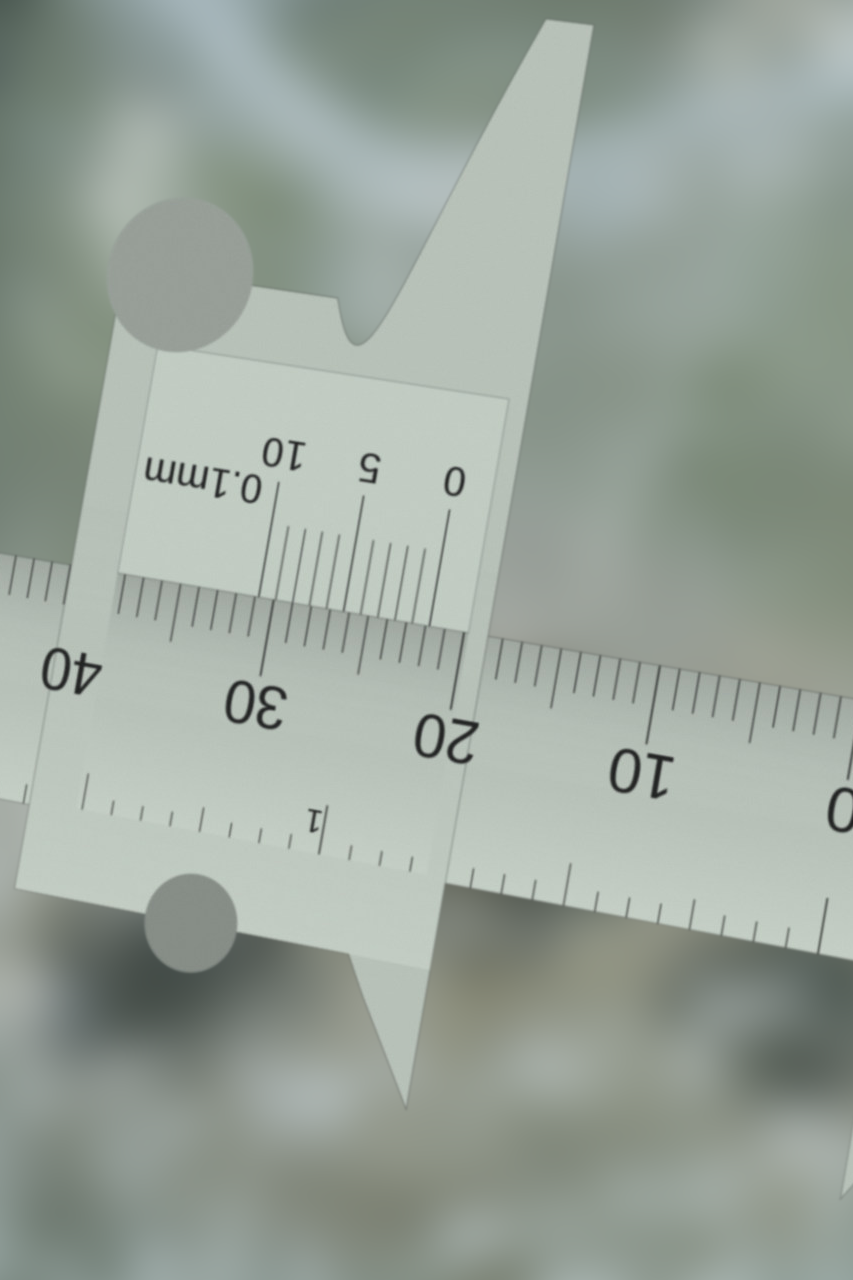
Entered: 21.8 mm
